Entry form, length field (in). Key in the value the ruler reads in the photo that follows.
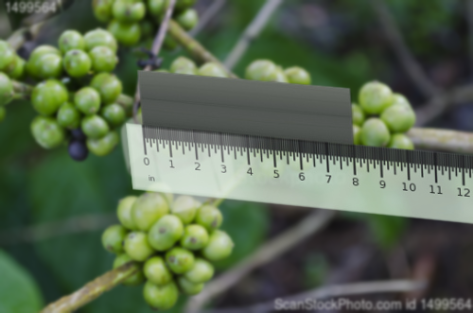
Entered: 8 in
